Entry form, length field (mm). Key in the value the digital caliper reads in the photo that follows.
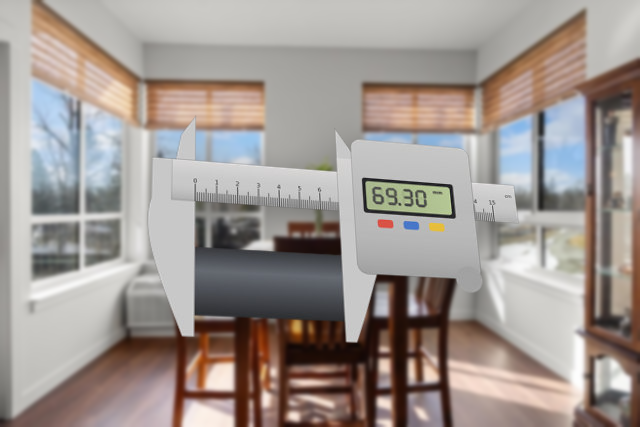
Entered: 69.30 mm
